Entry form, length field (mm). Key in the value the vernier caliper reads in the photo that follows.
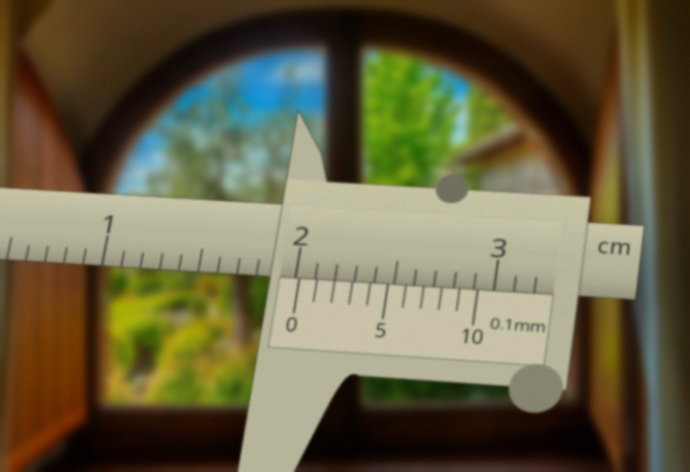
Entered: 20.2 mm
